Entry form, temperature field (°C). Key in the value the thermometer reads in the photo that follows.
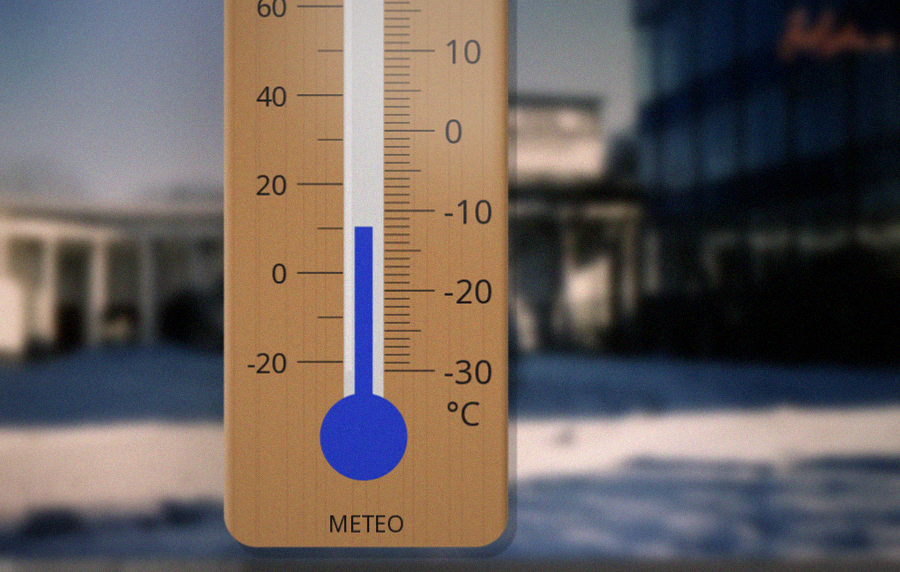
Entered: -12 °C
